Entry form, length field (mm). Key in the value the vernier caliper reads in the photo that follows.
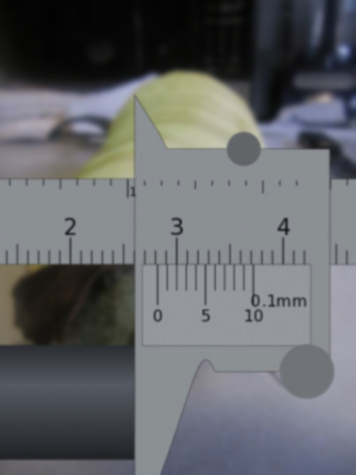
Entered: 28.2 mm
